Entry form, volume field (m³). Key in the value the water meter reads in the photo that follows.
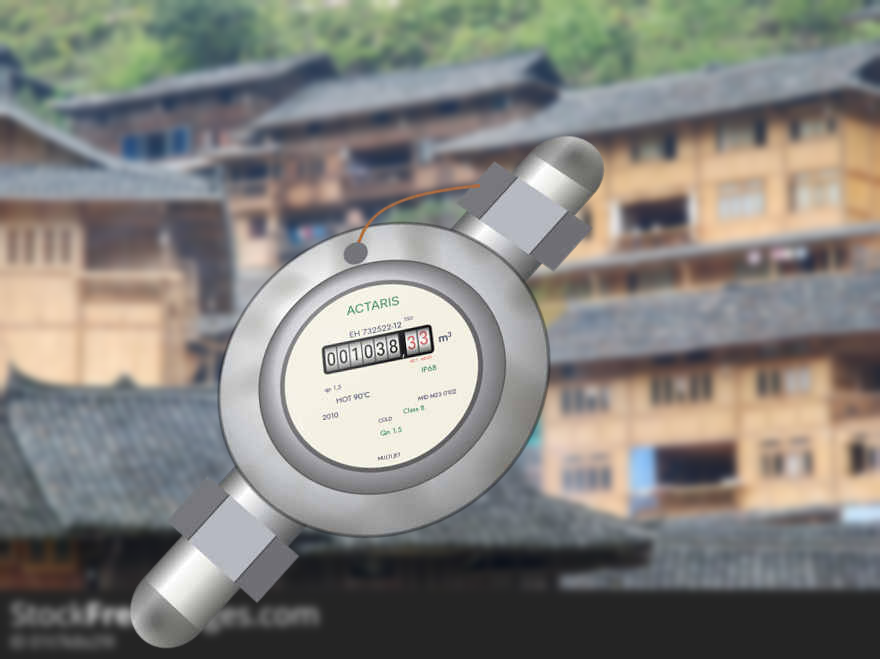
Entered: 1038.33 m³
